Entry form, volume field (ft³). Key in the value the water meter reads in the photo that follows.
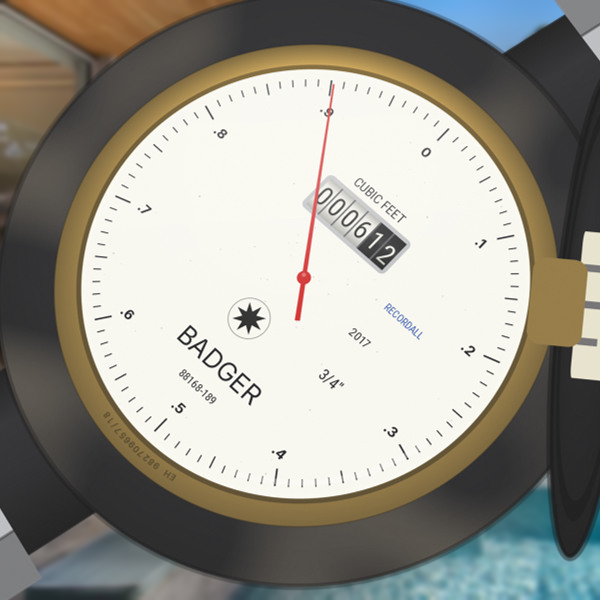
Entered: 611.90 ft³
